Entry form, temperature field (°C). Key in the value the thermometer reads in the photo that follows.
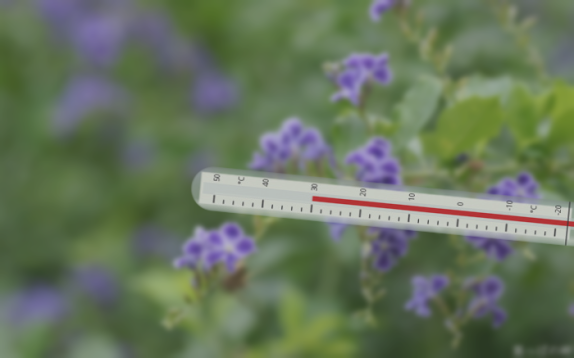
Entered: 30 °C
